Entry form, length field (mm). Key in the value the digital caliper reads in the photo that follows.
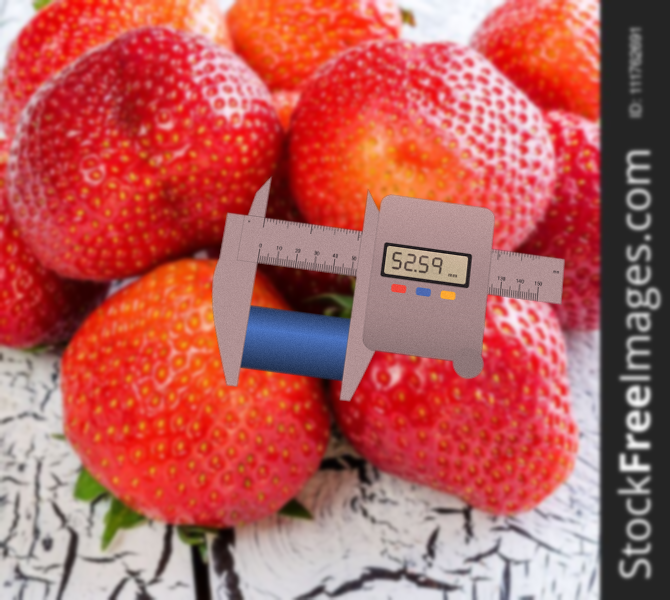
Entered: 52.59 mm
